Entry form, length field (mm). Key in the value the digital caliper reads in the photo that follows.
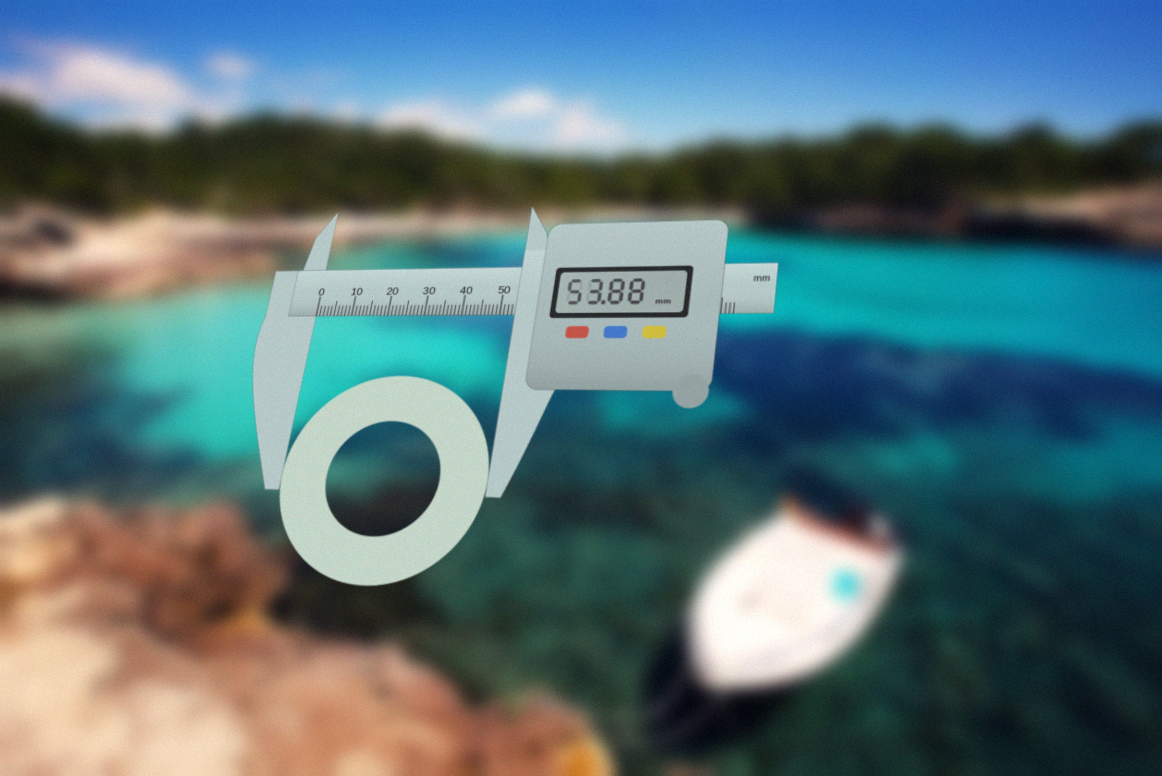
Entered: 53.88 mm
